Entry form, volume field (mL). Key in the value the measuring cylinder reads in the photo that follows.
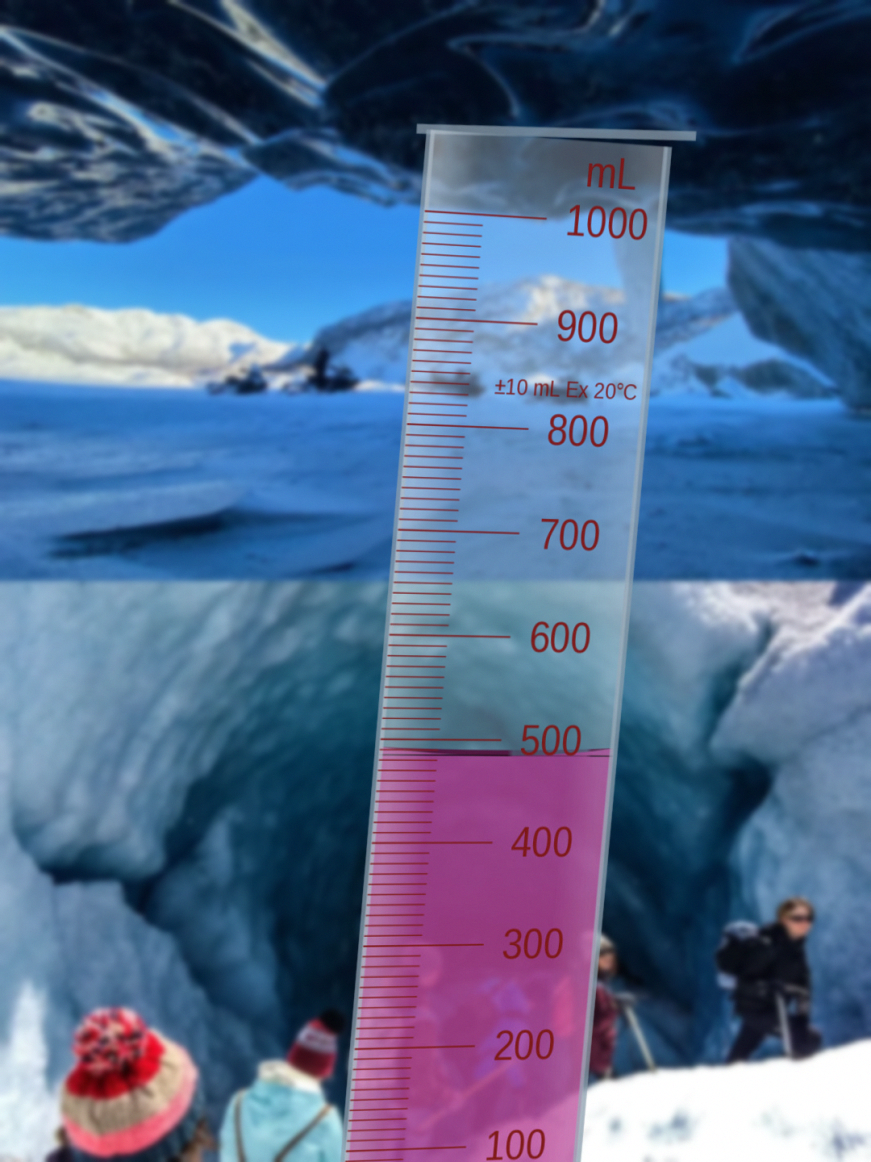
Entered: 485 mL
